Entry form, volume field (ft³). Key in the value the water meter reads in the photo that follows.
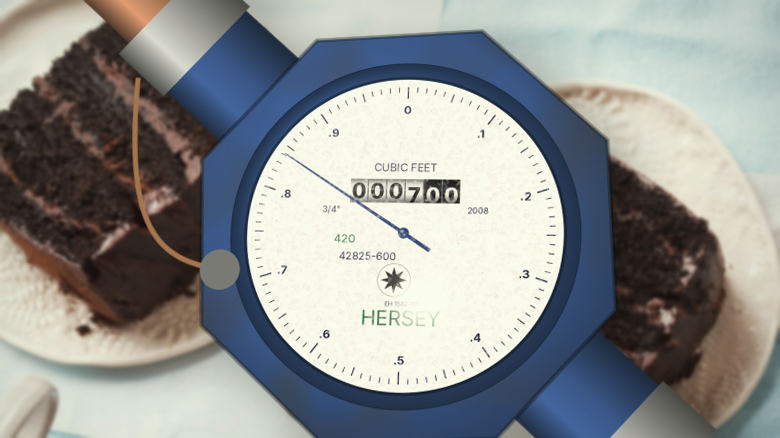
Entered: 699.84 ft³
